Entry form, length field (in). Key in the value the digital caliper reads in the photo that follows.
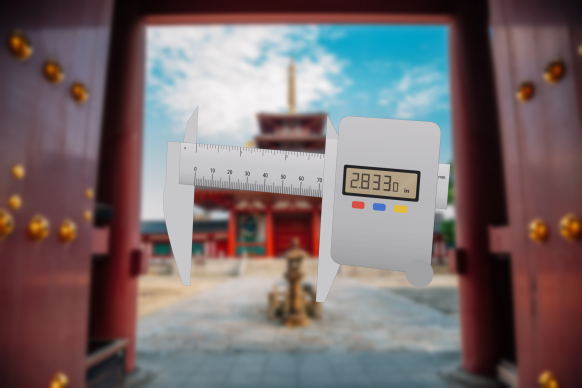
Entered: 2.8330 in
